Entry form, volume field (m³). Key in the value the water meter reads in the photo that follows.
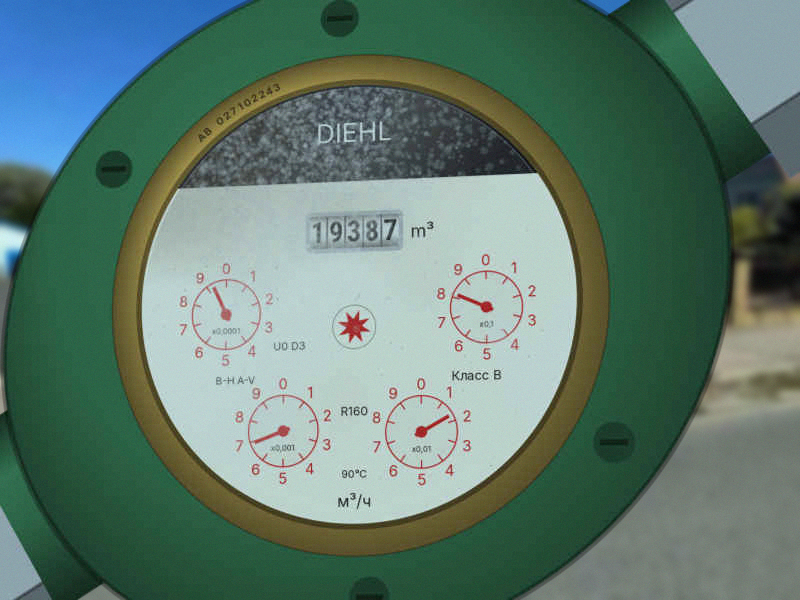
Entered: 19387.8169 m³
